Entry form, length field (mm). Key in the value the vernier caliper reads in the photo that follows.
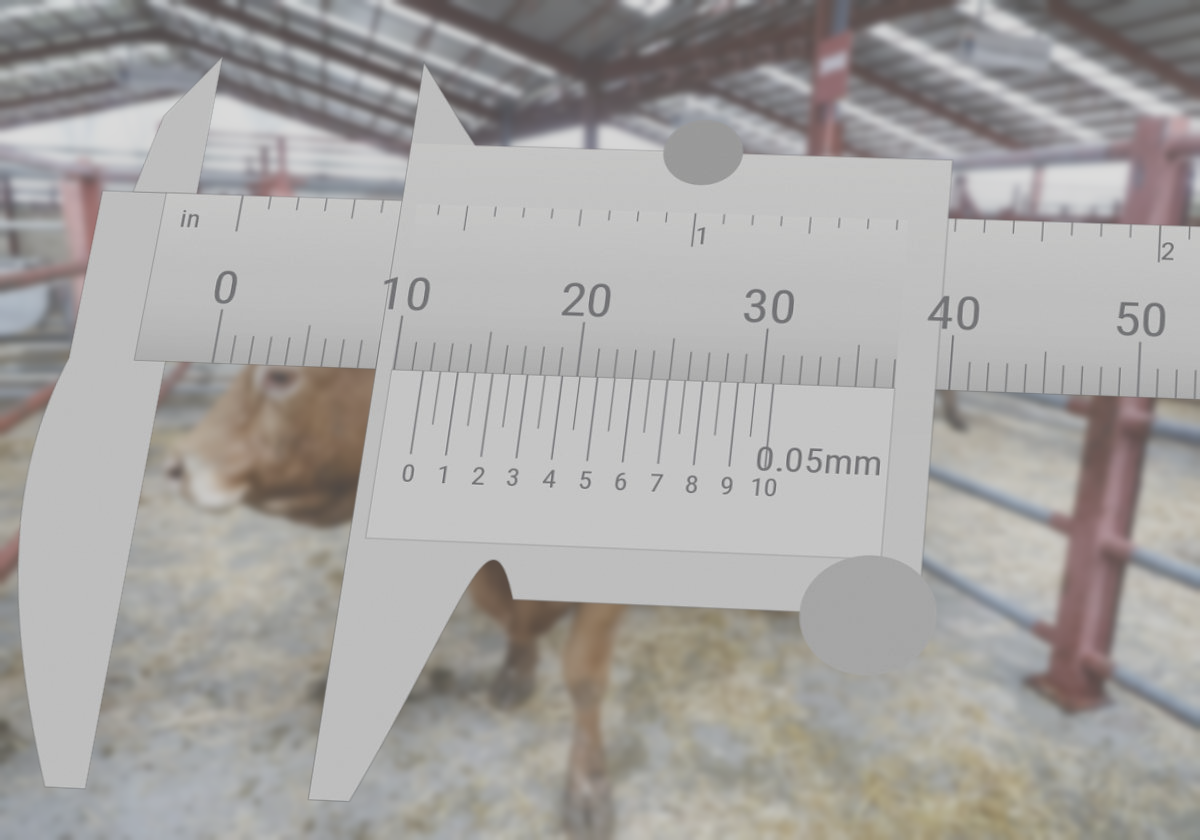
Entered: 11.6 mm
